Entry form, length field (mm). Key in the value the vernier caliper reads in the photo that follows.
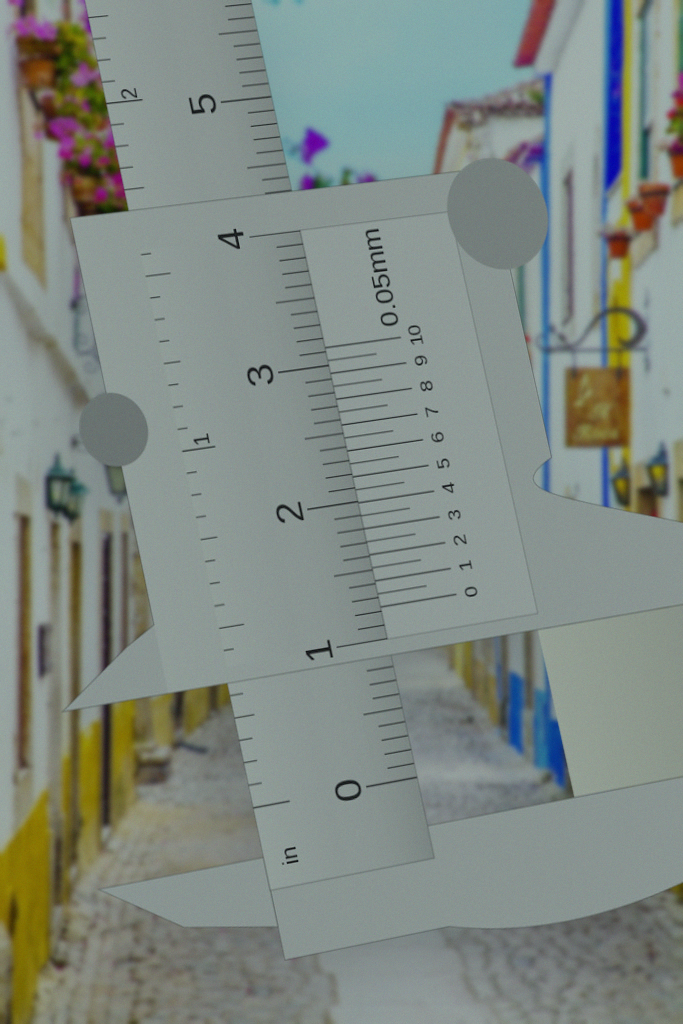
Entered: 12.3 mm
